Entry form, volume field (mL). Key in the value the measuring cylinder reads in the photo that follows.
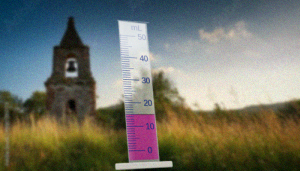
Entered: 15 mL
